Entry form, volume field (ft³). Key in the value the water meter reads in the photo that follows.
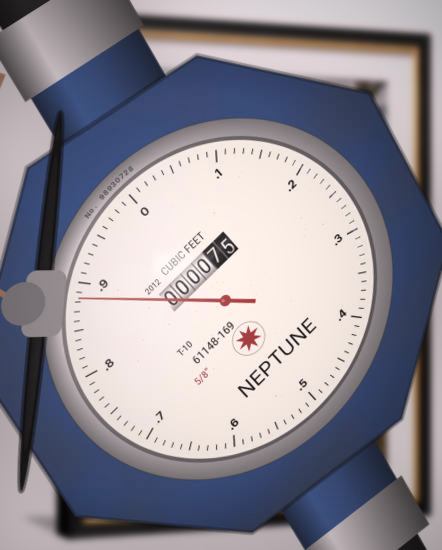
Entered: 74.88 ft³
